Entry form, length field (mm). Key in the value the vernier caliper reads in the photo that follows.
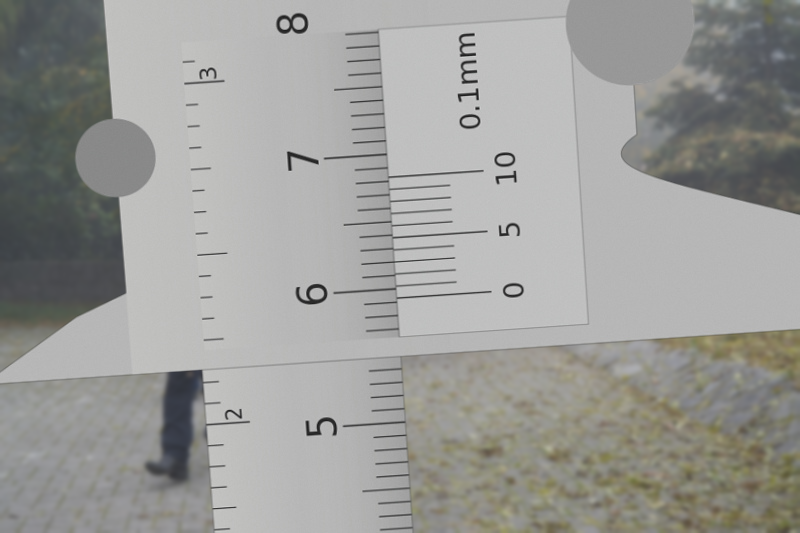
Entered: 59.3 mm
